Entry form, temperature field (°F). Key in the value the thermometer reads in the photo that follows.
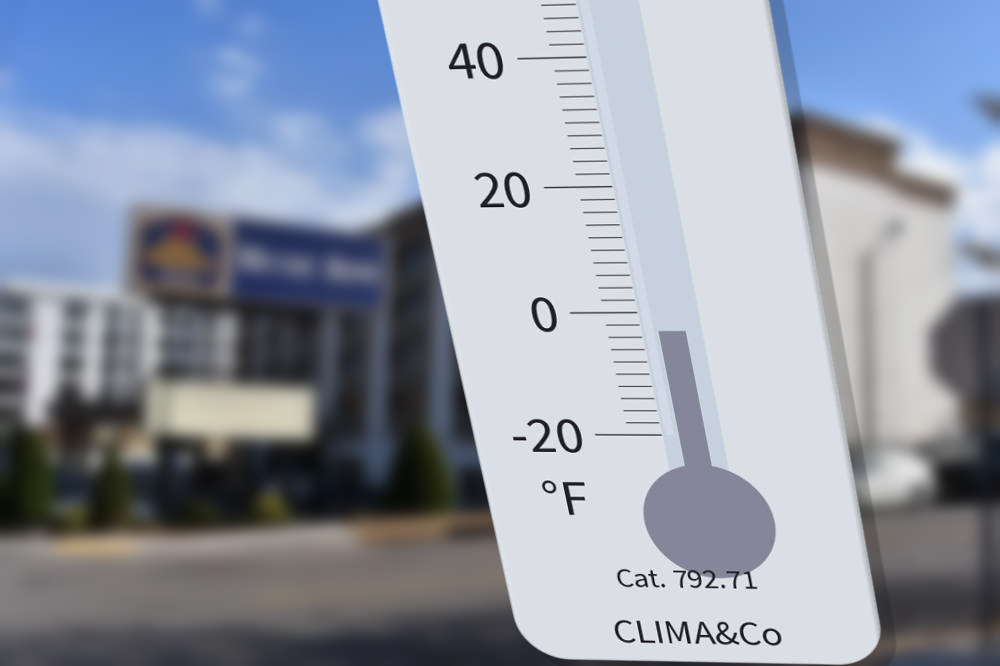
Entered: -3 °F
